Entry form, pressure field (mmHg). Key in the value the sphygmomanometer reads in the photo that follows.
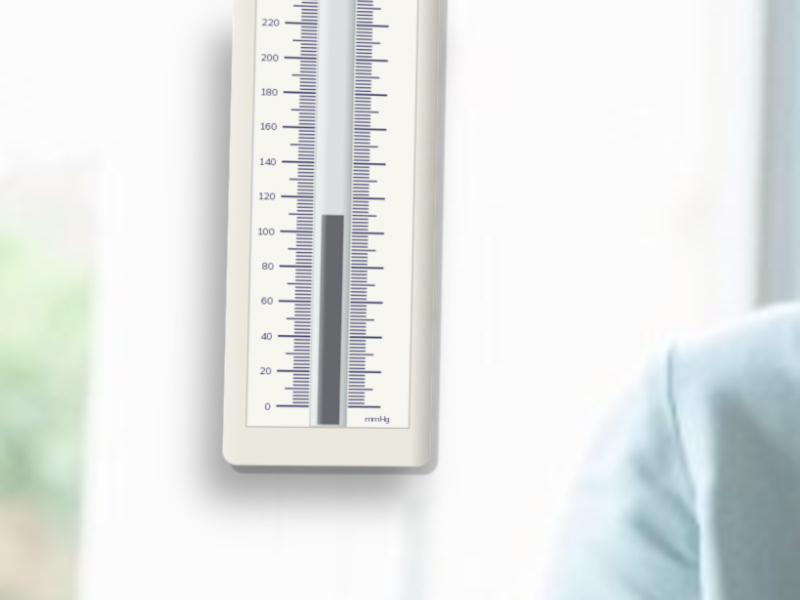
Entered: 110 mmHg
